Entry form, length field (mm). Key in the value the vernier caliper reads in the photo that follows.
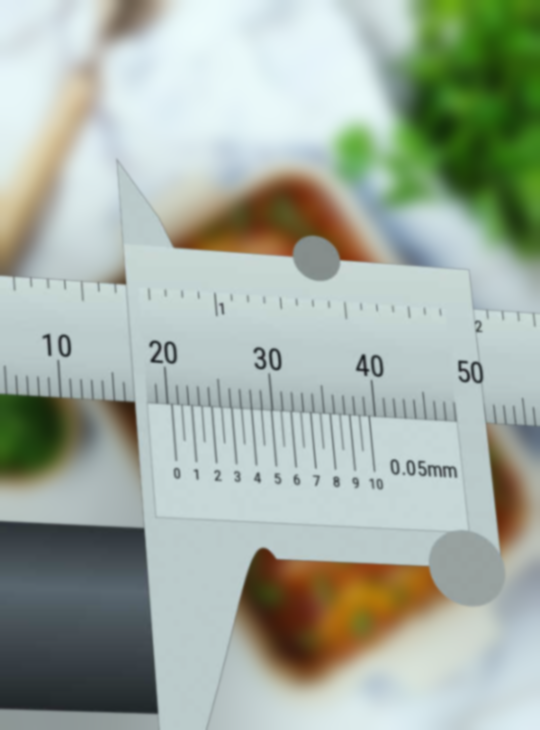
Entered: 20.4 mm
